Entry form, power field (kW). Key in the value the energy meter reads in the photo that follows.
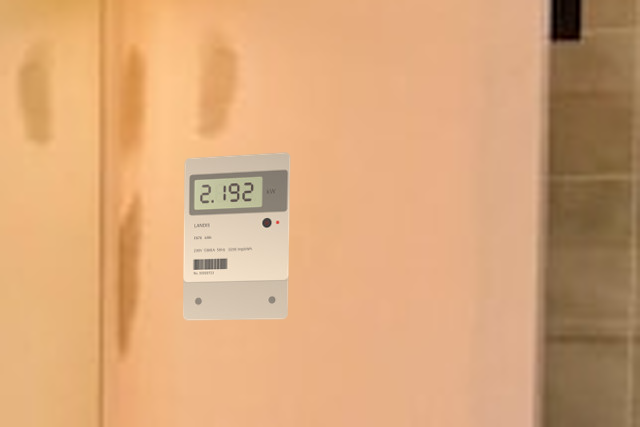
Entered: 2.192 kW
